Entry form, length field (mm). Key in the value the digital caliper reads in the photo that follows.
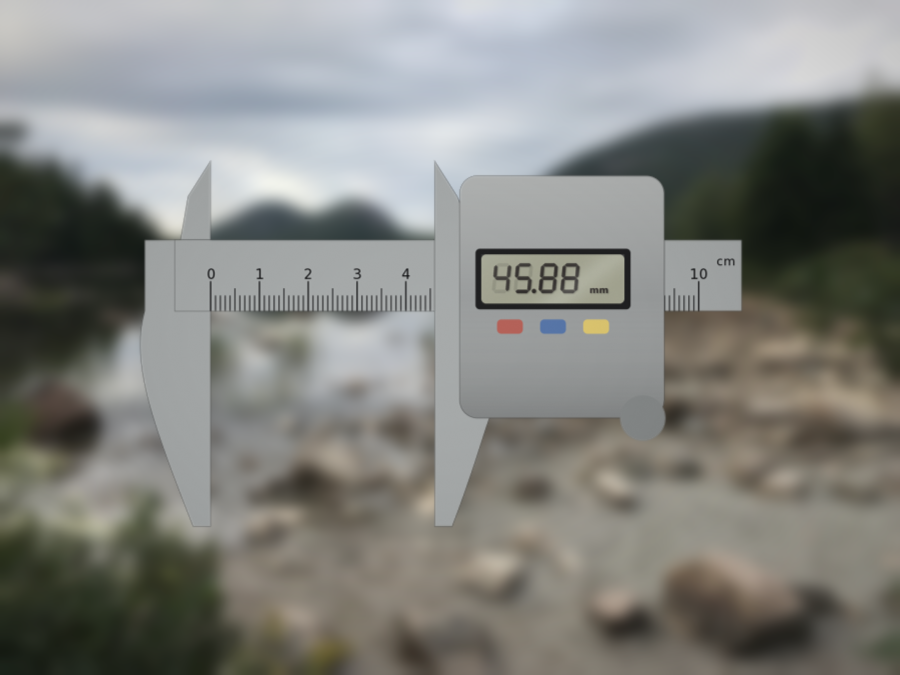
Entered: 45.88 mm
